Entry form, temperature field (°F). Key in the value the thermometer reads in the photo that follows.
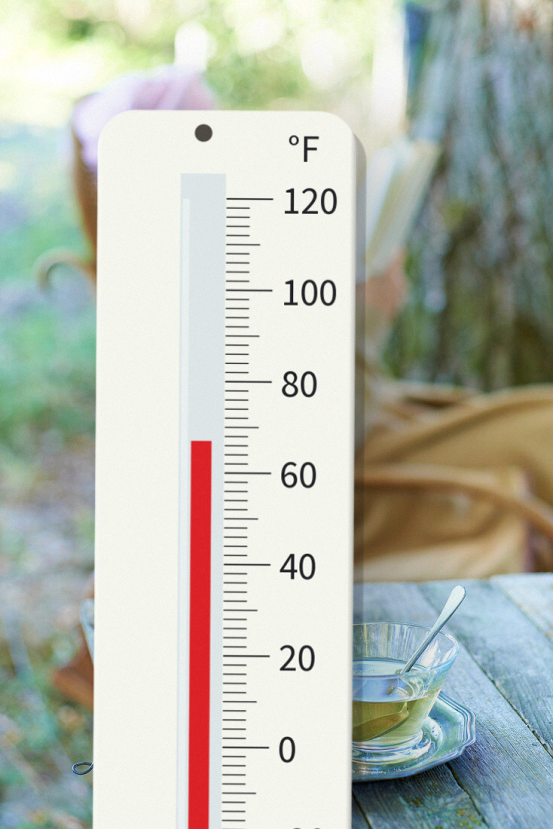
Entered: 67 °F
